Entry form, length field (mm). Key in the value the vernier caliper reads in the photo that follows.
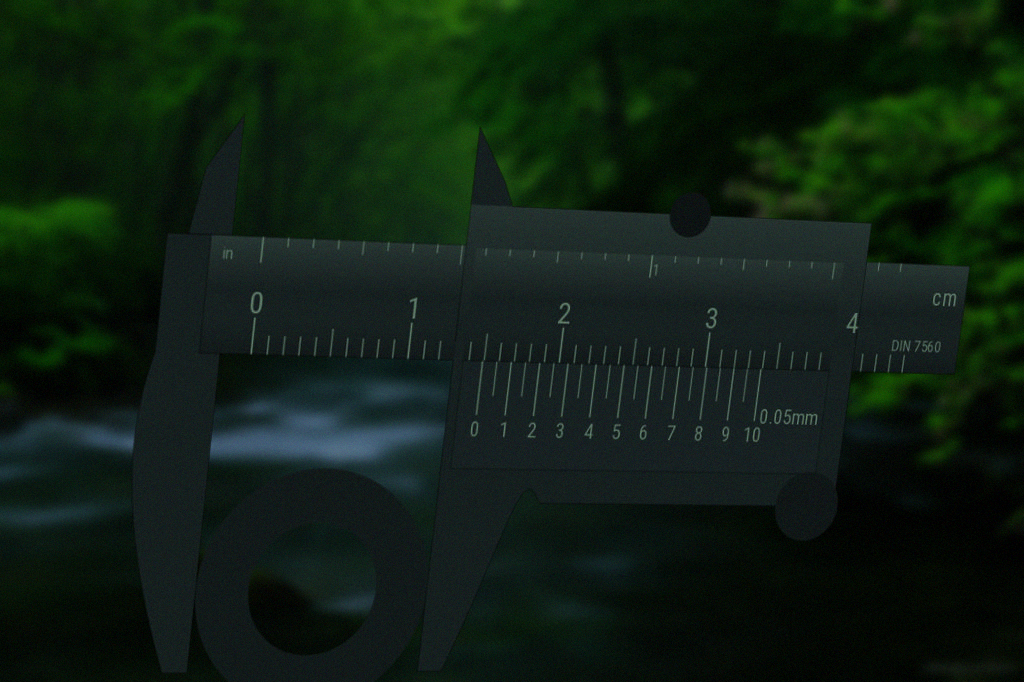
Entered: 14.9 mm
